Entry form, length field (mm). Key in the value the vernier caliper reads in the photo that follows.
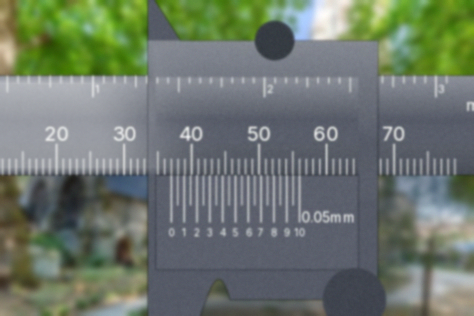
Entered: 37.0 mm
